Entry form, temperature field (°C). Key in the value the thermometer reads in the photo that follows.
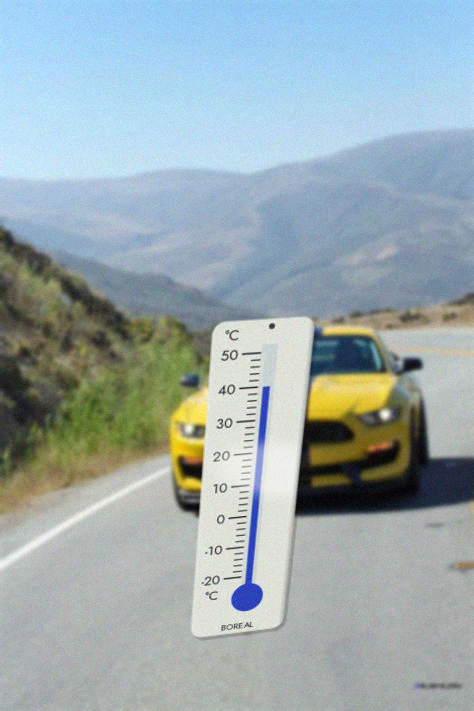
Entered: 40 °C
